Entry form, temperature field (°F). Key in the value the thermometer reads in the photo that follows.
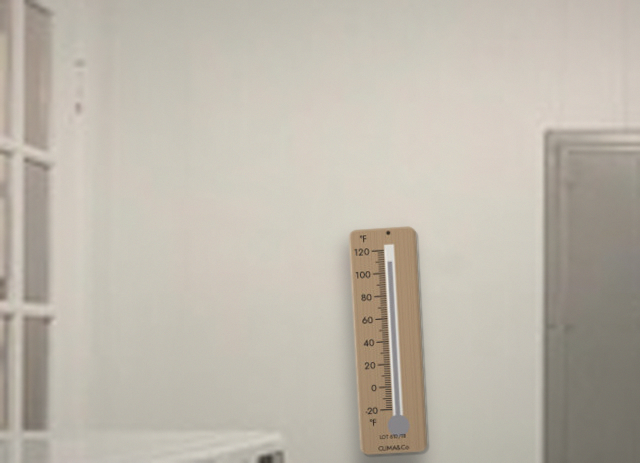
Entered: 110 °F
